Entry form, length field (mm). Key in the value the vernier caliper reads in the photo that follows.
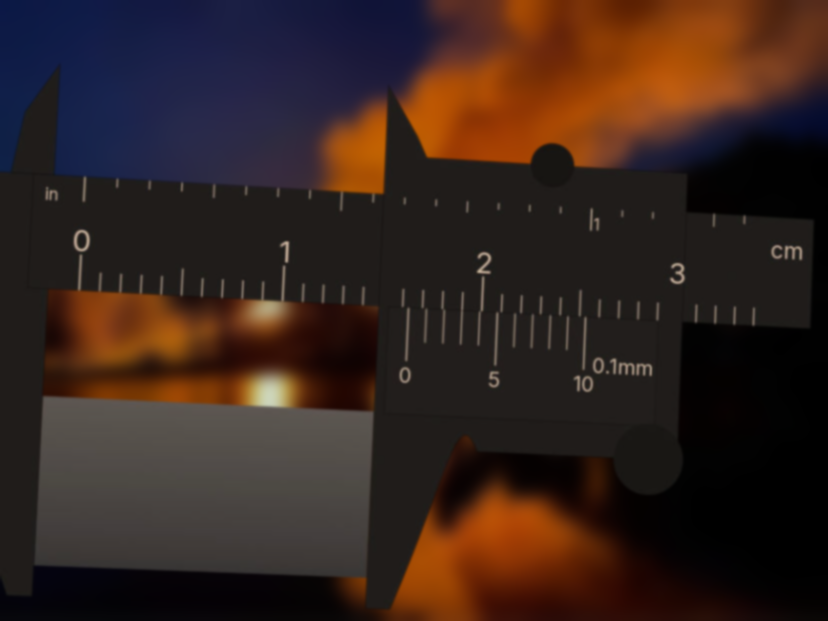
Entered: 16.3 mm
